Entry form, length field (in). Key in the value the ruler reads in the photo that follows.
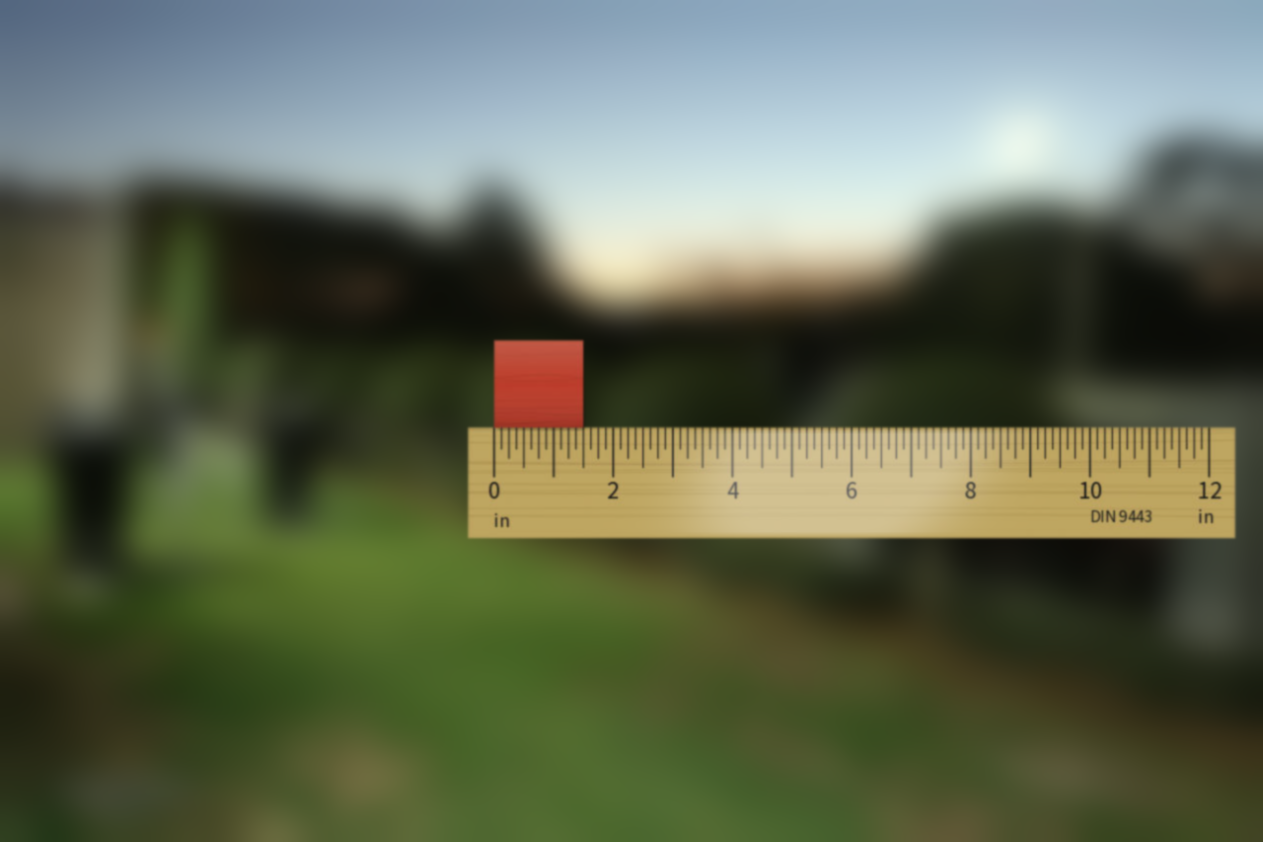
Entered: 1.5 in
